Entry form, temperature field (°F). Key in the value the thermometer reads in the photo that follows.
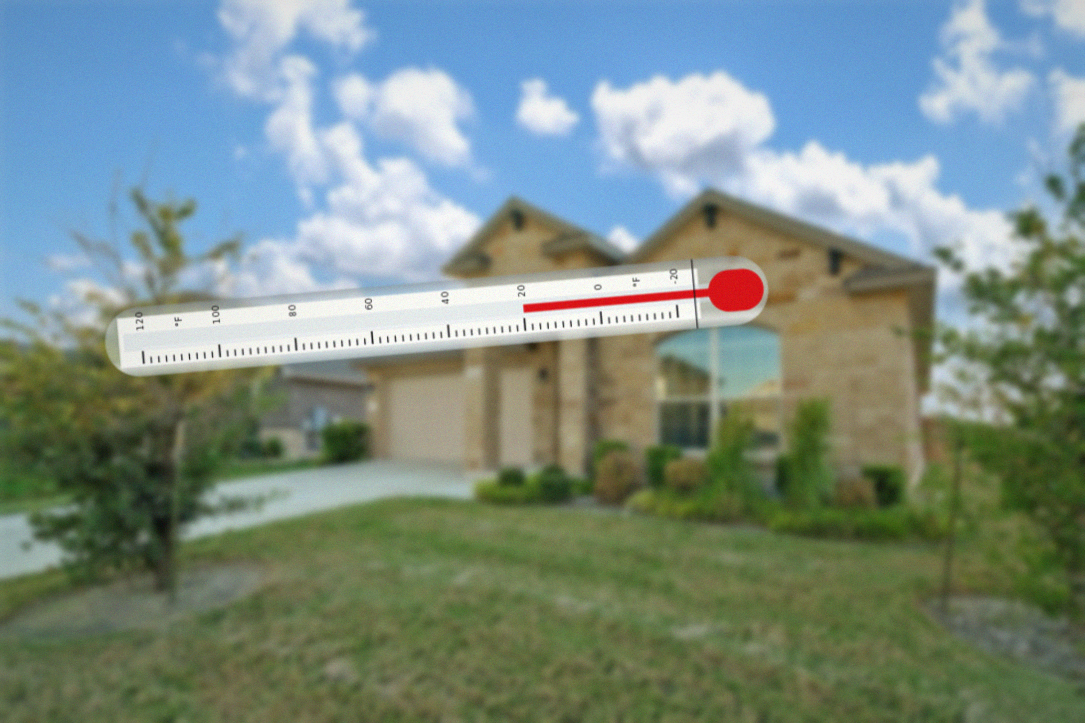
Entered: 20 °F
